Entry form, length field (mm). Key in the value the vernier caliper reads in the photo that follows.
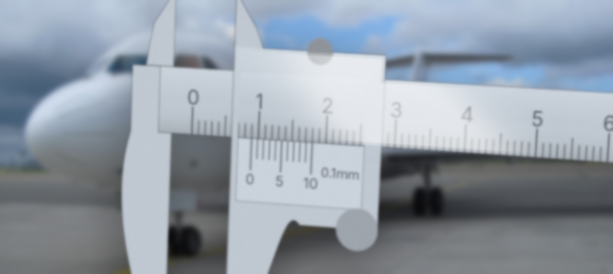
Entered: 9.0 mm
